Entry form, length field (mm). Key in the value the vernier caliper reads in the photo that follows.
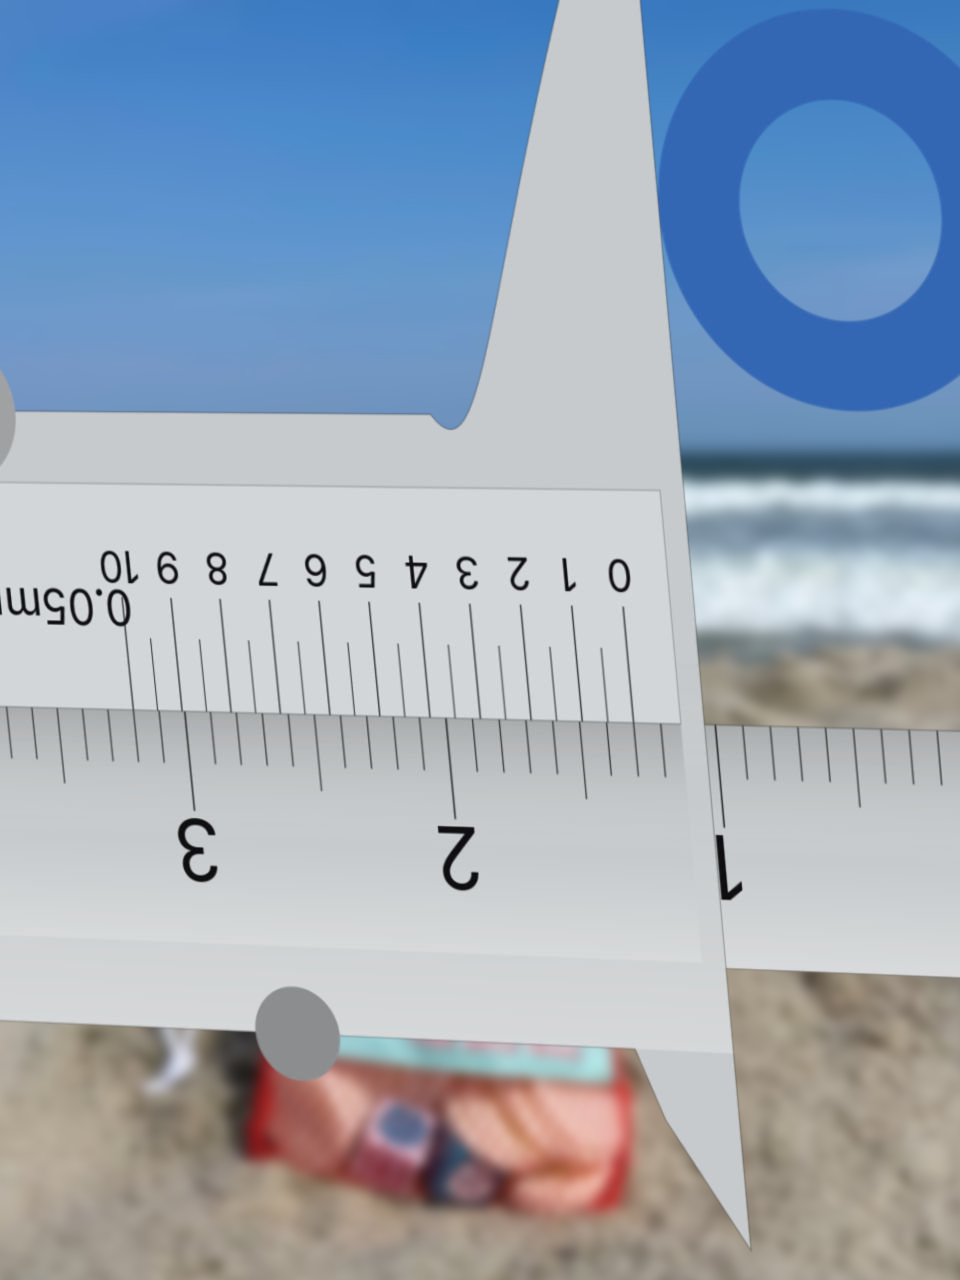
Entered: 13.0 mm
